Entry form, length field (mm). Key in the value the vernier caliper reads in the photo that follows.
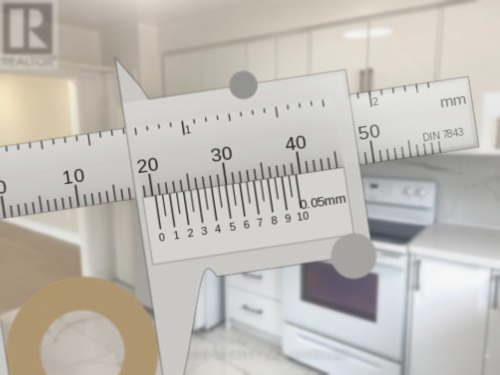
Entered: 20.4 mm
